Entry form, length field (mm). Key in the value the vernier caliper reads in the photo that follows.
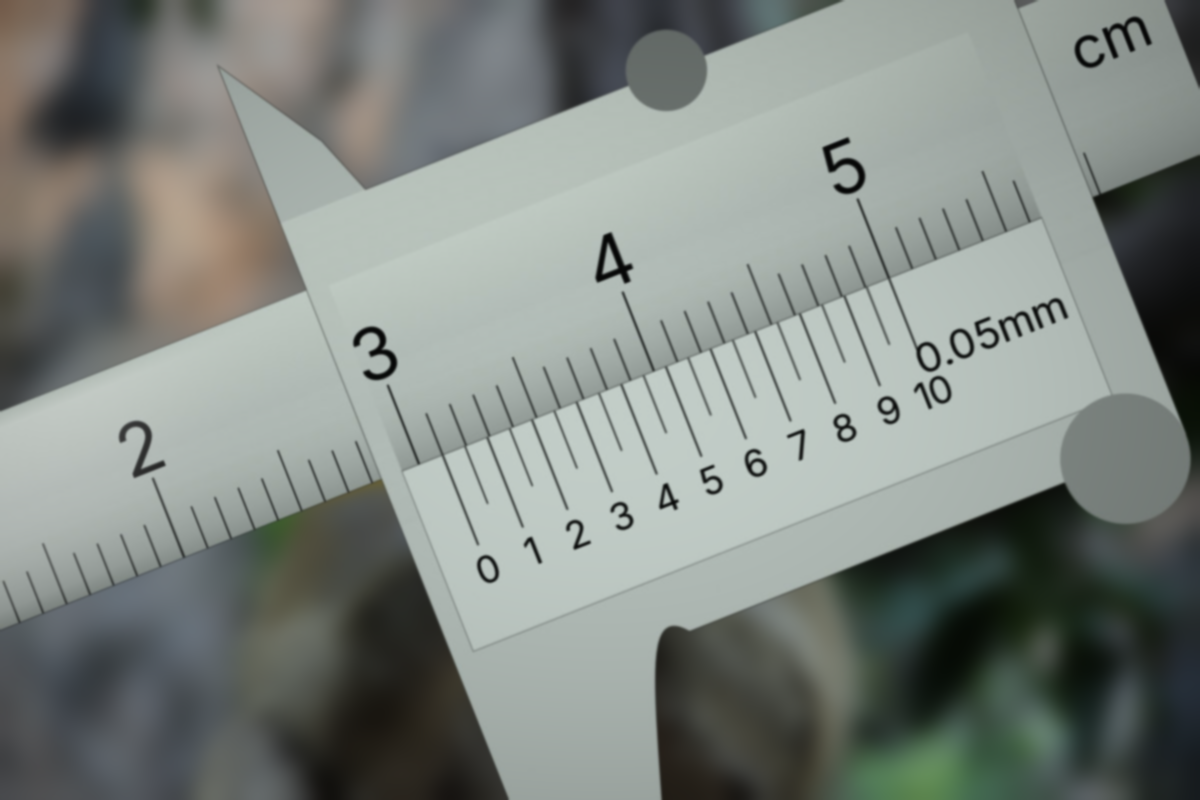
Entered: 31.0 mm
